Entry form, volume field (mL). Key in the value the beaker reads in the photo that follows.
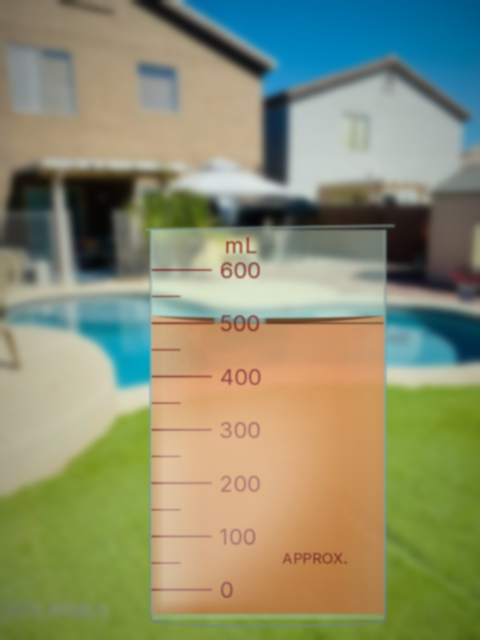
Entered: 500 mL
